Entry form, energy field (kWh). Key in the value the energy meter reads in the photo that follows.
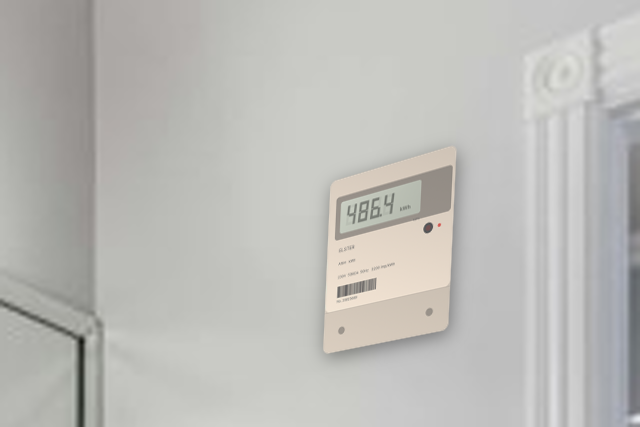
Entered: 486.4 kWh
